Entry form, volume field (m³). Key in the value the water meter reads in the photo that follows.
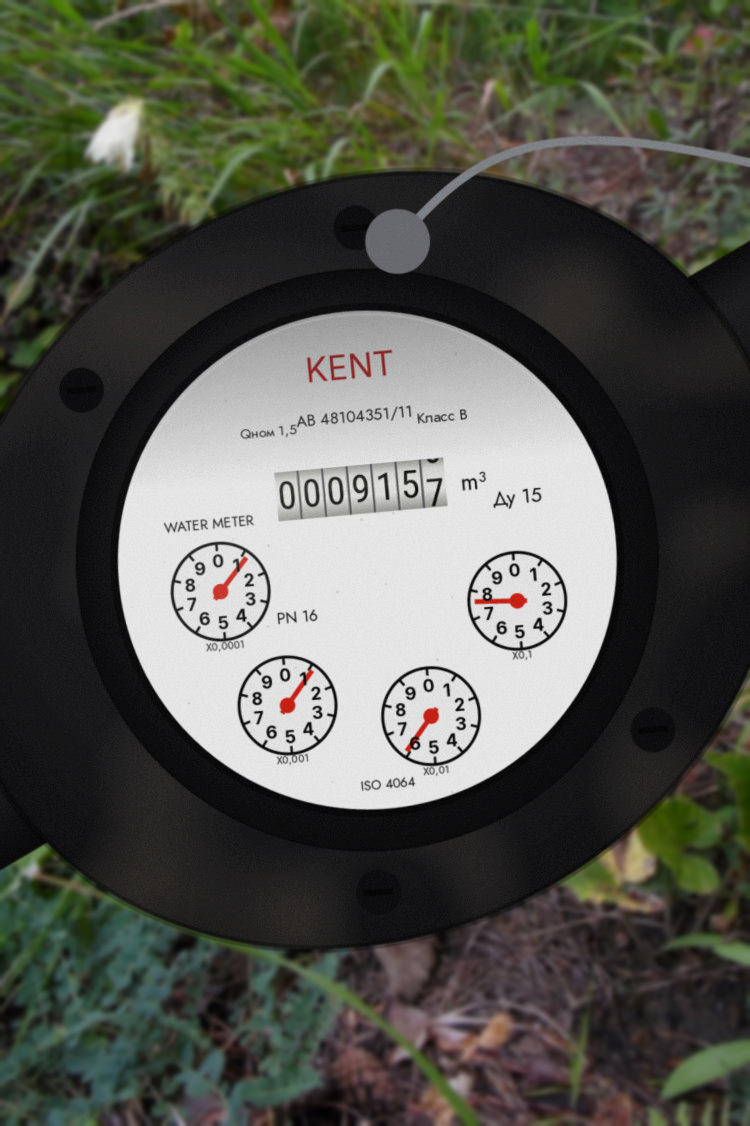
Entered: 9156.7611 m³
